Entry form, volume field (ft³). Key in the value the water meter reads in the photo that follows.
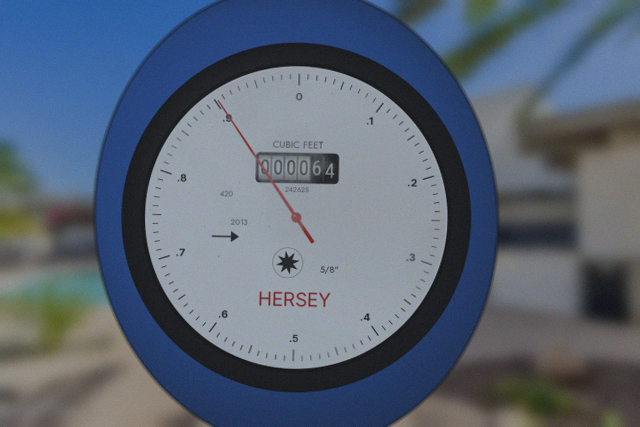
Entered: 63.90 ft³
